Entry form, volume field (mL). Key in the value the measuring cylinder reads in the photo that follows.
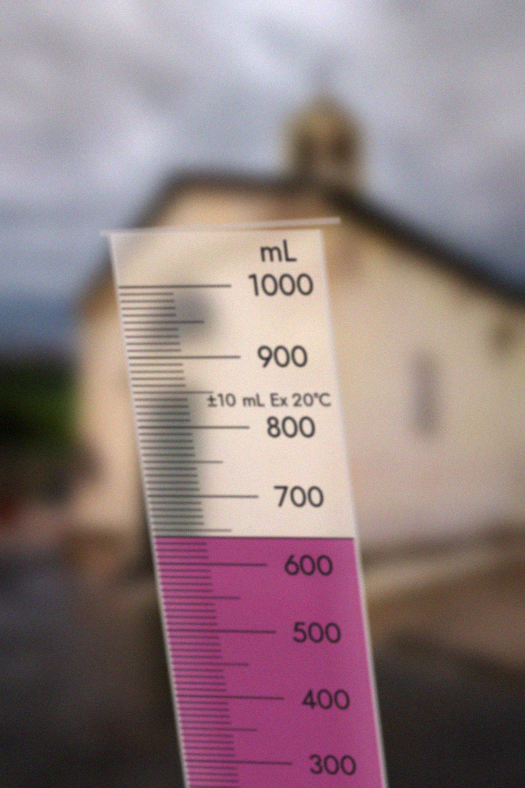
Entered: 640 mL
